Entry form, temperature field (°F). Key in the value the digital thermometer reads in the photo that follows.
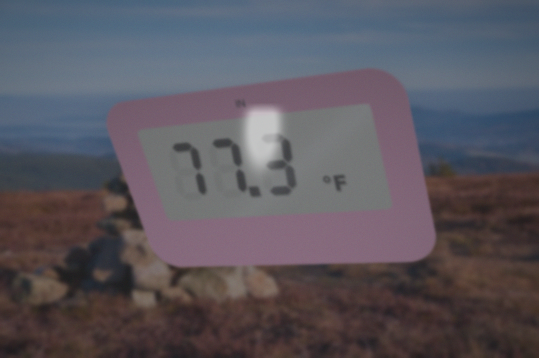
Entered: 77.3 °F
